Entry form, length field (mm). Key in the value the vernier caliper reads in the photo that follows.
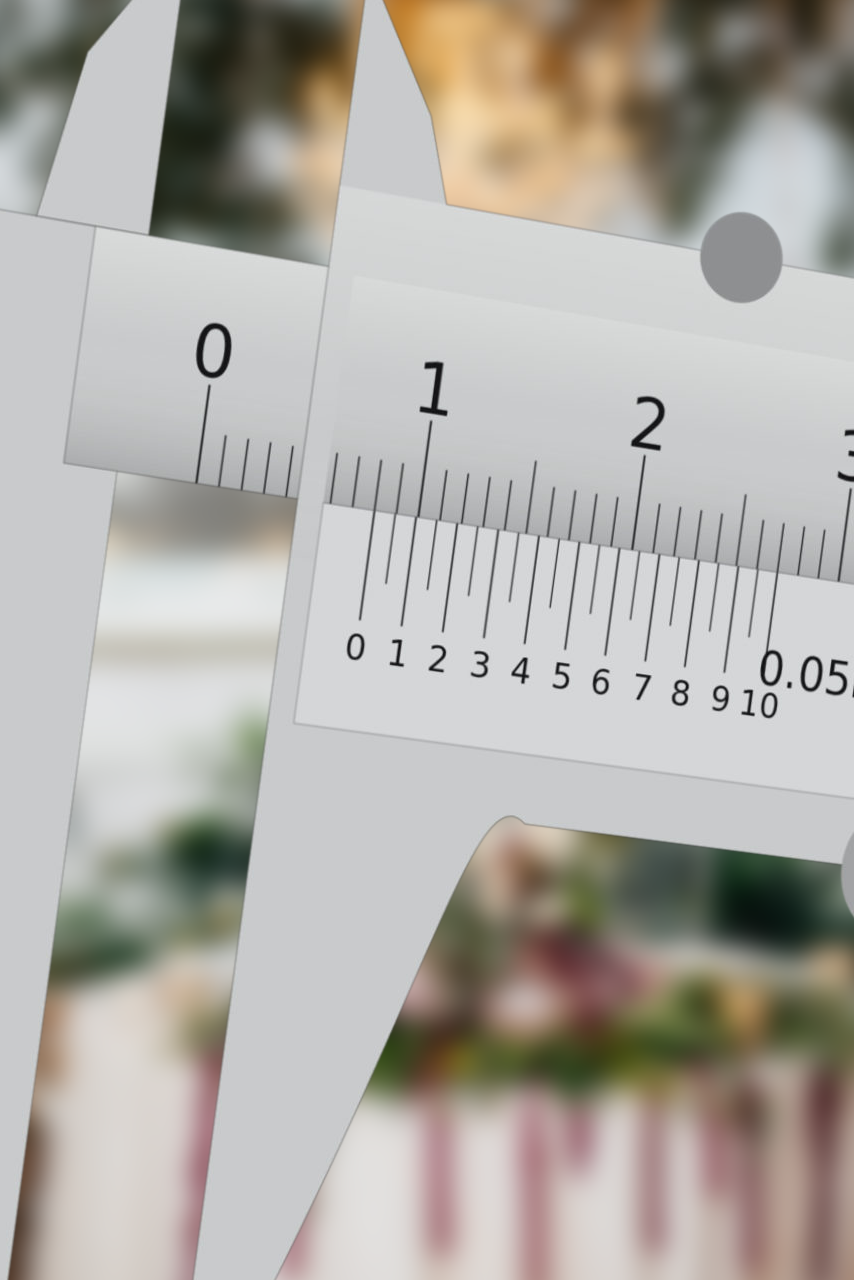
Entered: 8.0 mm
